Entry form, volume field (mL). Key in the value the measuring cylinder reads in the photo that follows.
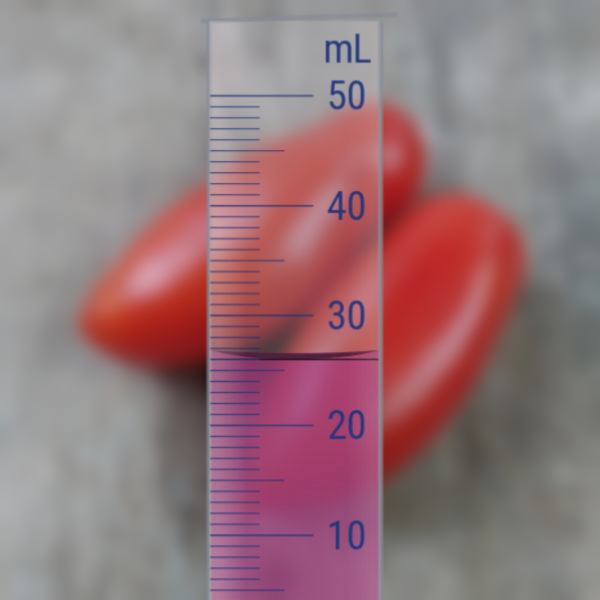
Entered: 26 mL
